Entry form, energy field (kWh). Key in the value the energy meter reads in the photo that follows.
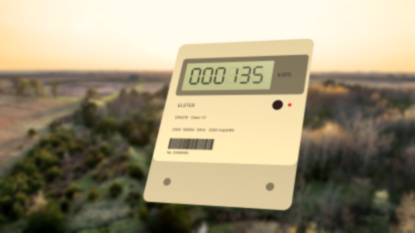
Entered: 135 kWh
